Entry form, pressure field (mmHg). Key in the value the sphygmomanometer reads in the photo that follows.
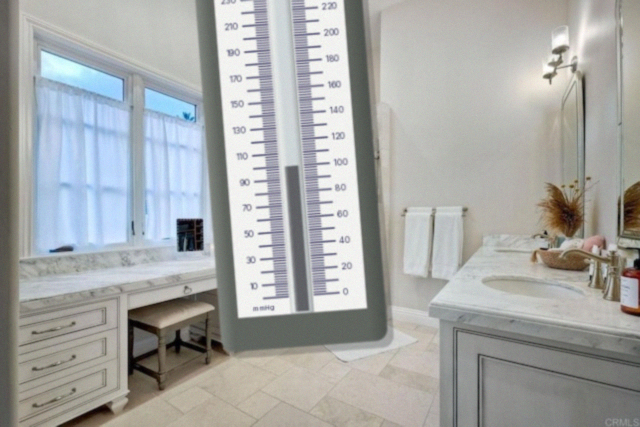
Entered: 100 mmHg
